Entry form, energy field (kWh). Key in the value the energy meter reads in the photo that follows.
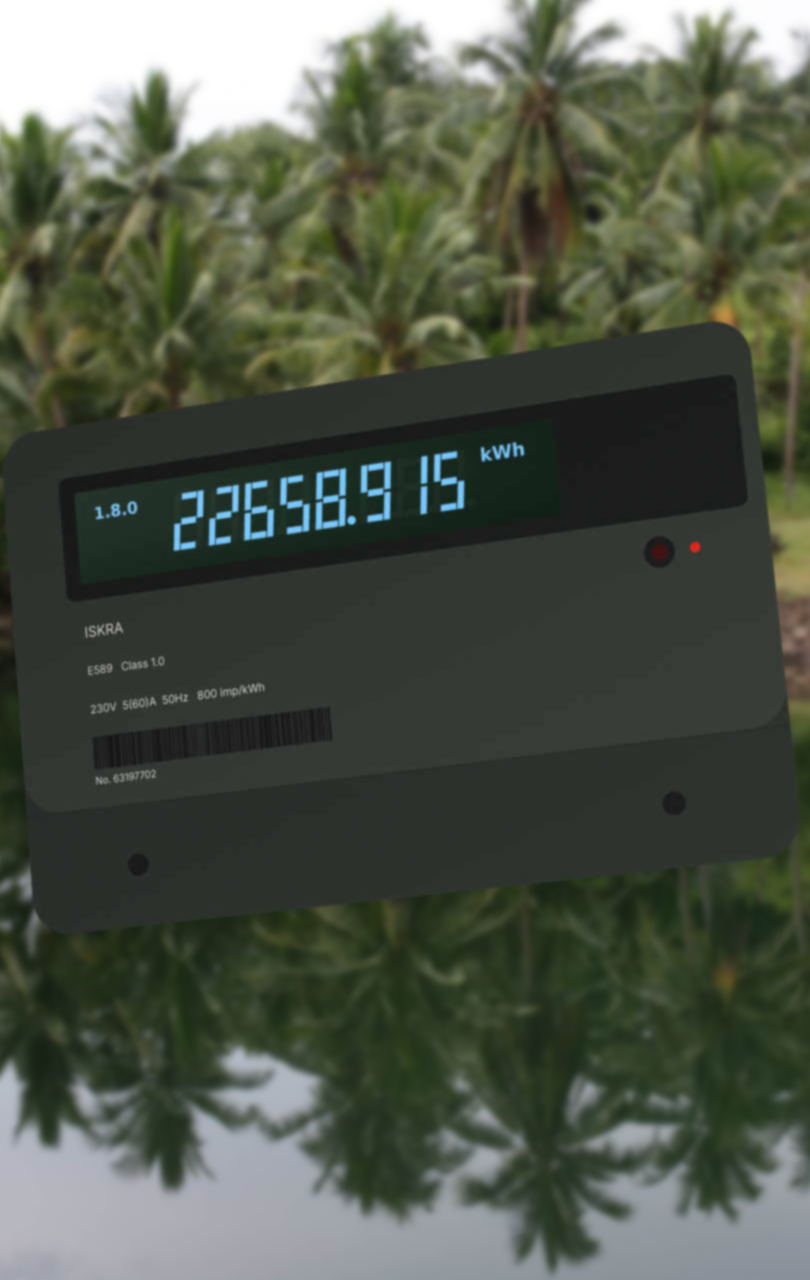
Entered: 22658.915 kWh
